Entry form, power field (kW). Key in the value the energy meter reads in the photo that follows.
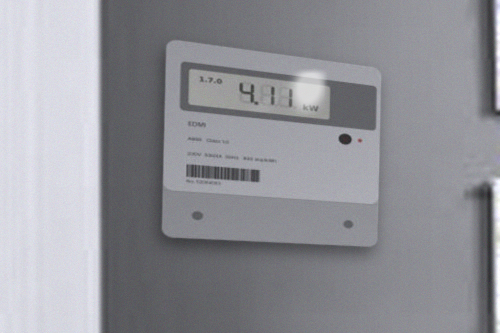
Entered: 4.11 kW
